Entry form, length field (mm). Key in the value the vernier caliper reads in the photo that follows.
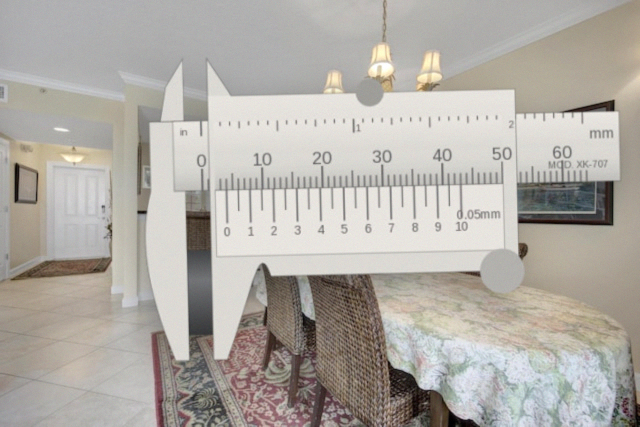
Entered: 4.0 mm
